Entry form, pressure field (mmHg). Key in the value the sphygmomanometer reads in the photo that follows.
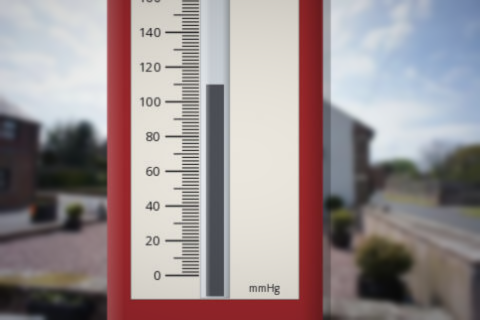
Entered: 110 mmHg
